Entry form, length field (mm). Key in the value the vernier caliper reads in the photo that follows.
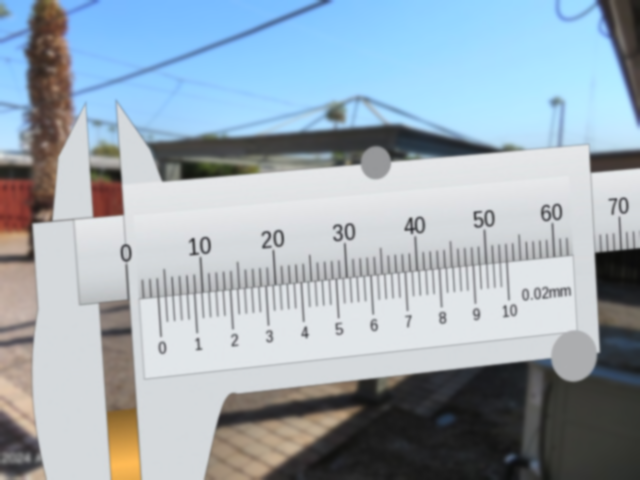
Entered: 4.0 mm
